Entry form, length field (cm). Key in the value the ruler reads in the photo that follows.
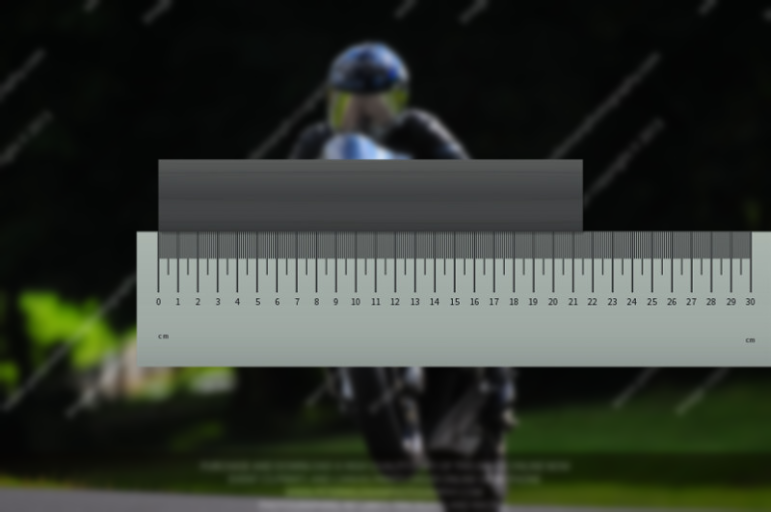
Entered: 21.5 cm
